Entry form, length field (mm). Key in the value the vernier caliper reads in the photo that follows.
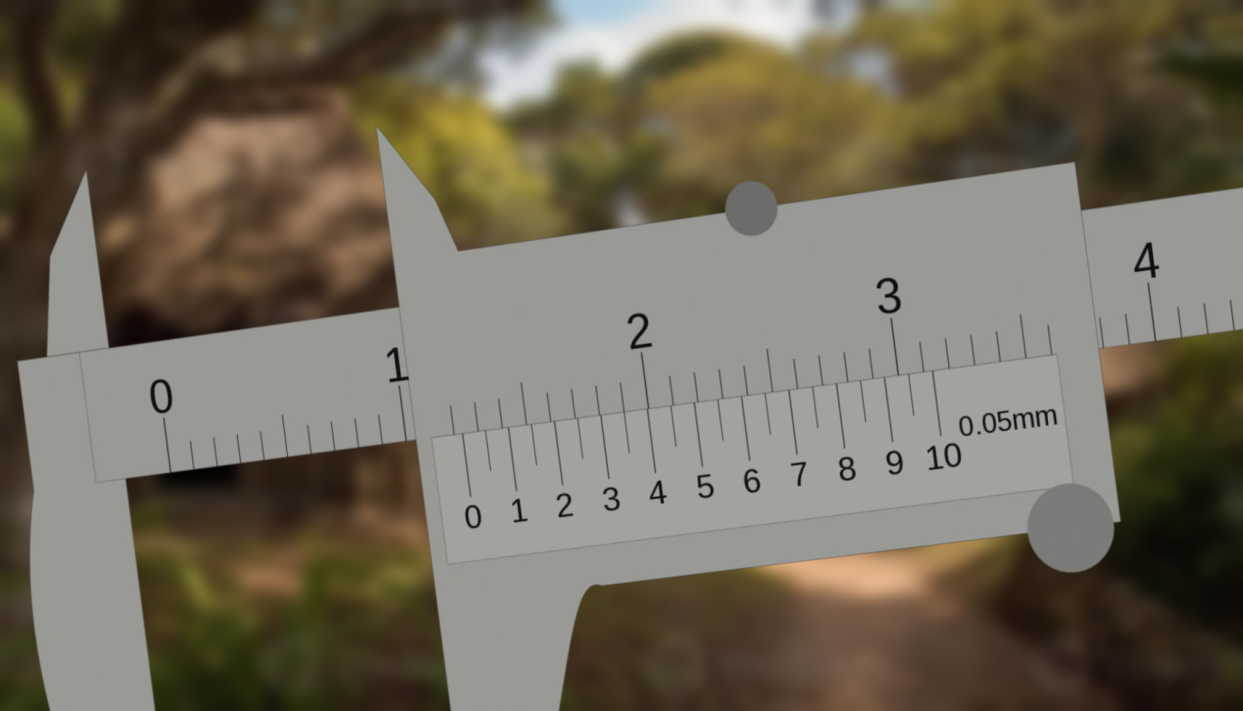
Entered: 12.35 mm
